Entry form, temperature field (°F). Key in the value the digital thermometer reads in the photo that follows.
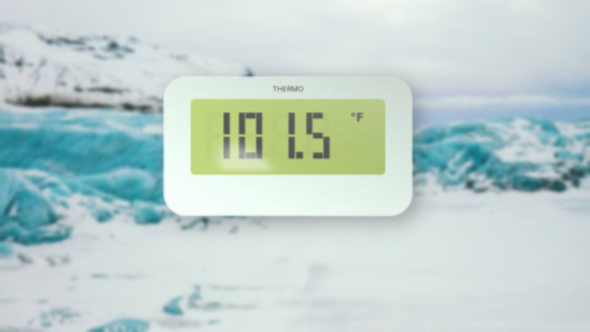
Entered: 101.5 °F
